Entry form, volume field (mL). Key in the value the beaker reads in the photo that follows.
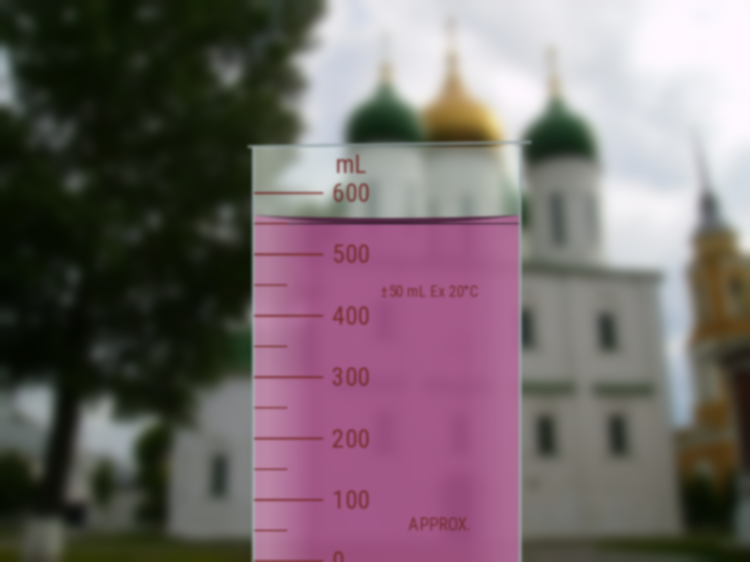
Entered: 550 mL
